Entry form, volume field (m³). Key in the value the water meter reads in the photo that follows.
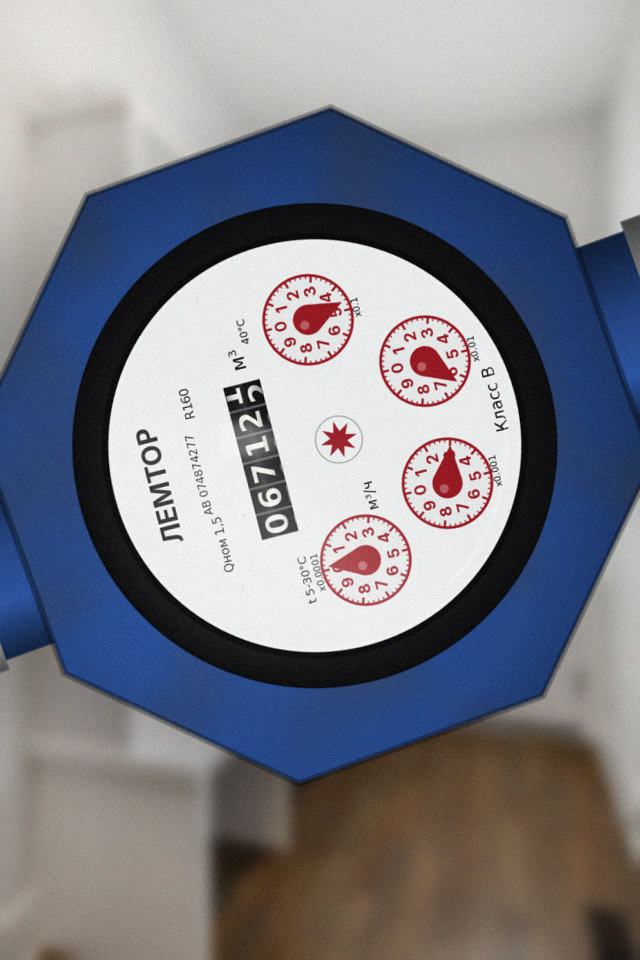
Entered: 67121.4630 m³
